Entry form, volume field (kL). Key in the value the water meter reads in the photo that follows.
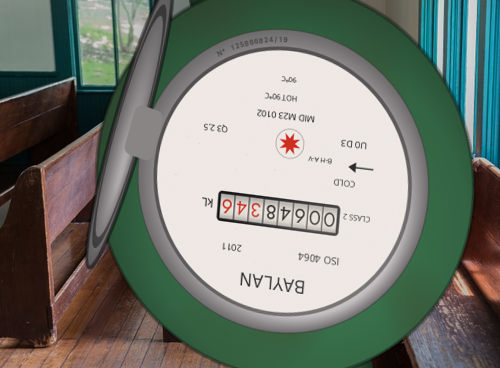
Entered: 648.346 kL
